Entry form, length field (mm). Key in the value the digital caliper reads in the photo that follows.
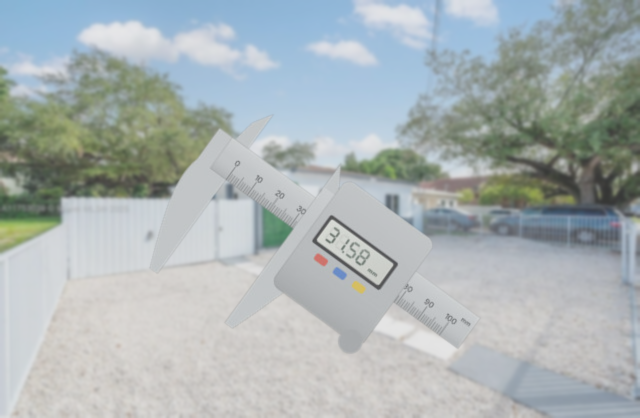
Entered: 31.58 mm
